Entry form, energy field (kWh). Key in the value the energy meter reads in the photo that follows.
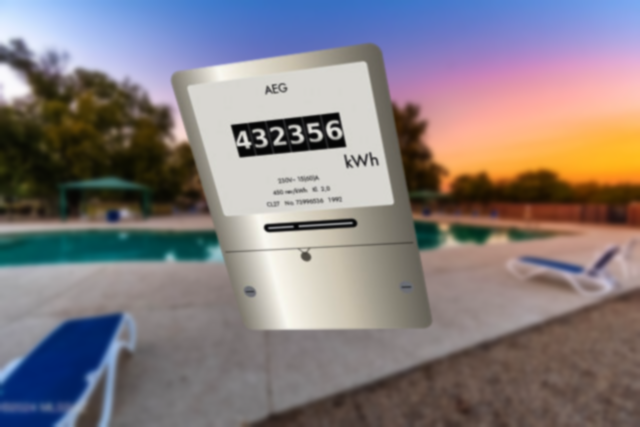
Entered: 432356 kWh
